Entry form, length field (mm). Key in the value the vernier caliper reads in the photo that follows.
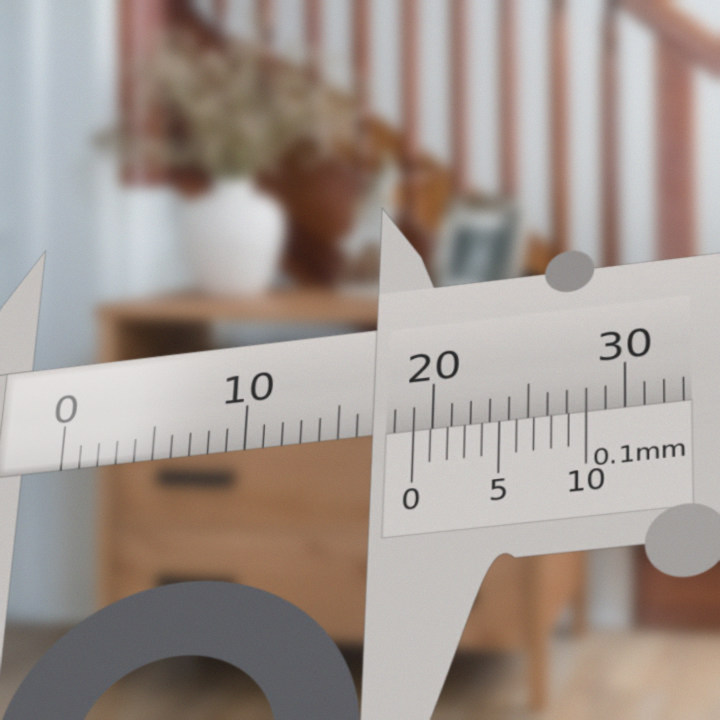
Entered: 19.0 mm
